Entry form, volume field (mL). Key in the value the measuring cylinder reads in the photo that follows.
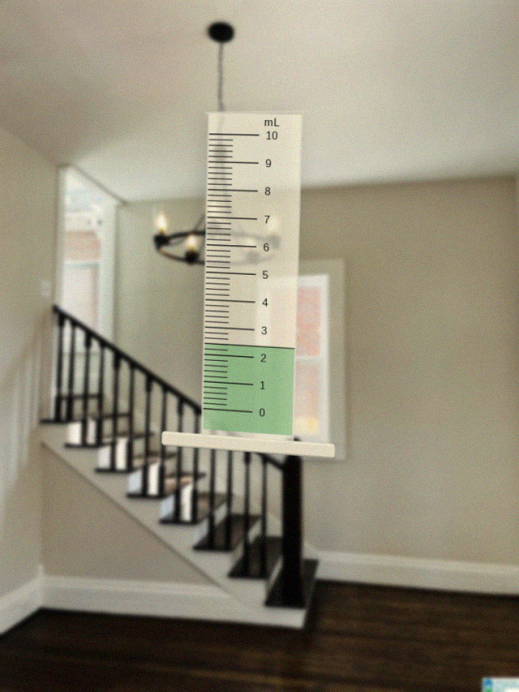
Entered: 2.4 mL
